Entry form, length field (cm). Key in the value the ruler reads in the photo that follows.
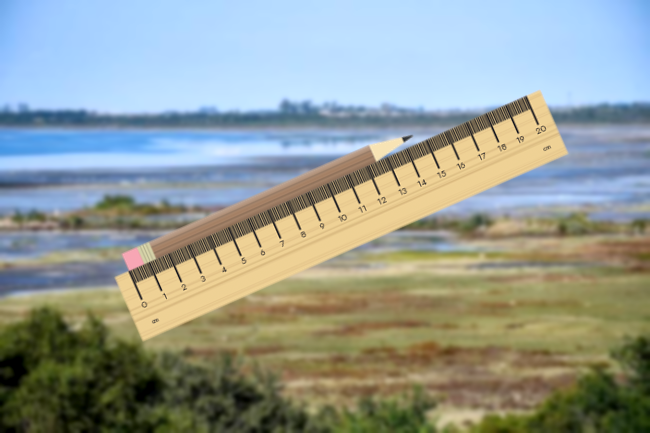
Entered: 14.5 cm
